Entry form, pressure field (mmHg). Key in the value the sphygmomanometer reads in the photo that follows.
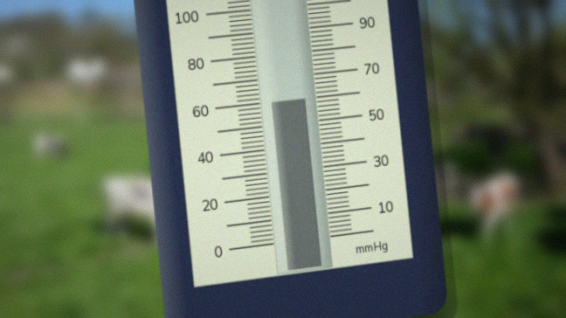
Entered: 60 mmHg
